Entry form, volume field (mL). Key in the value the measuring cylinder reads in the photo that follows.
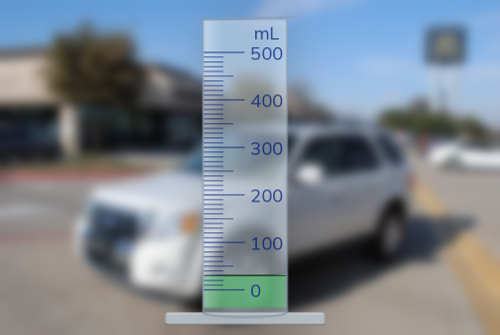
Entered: 30 mL
